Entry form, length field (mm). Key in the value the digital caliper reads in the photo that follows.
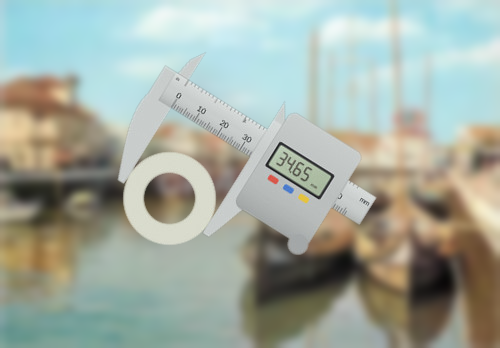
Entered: 34.65 mm
